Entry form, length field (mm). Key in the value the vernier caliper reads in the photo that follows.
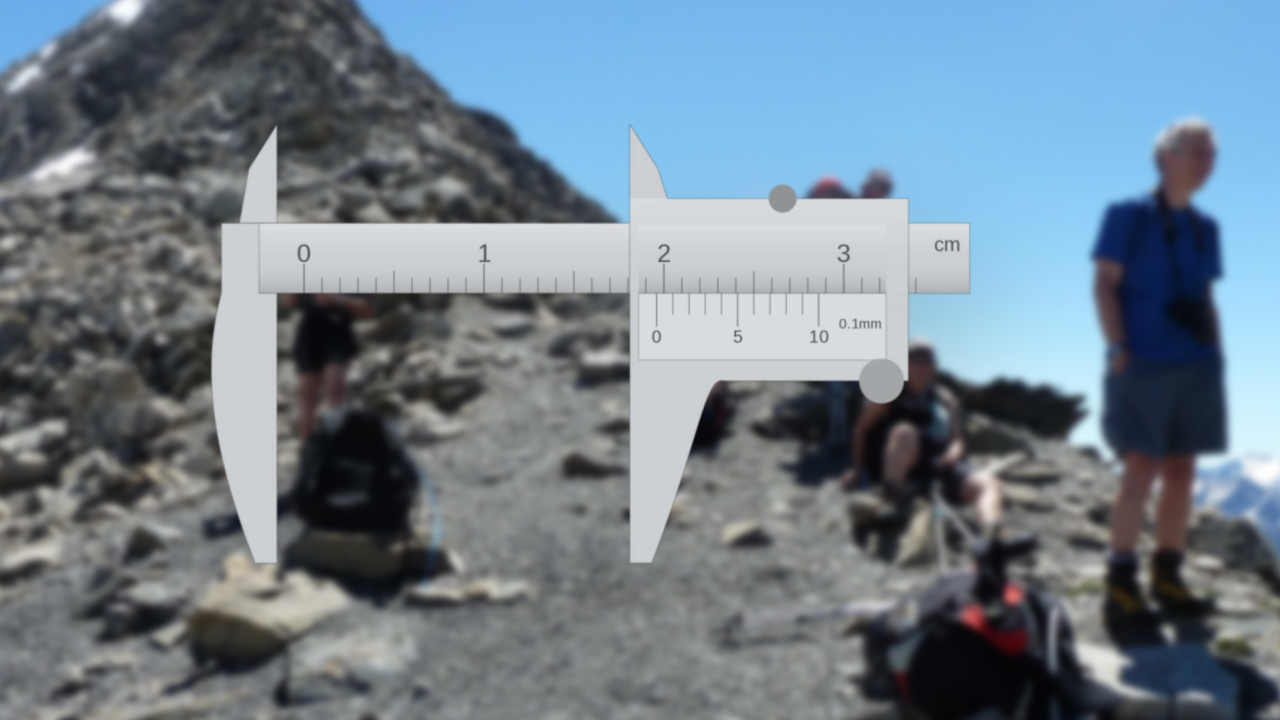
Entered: 19.6 mm
